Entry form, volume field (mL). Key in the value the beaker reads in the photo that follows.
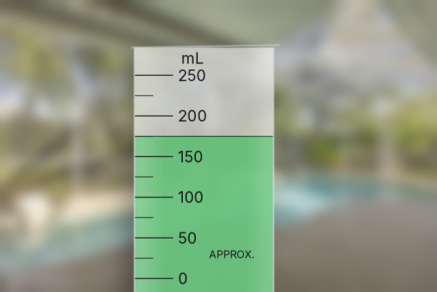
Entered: 175 mL
